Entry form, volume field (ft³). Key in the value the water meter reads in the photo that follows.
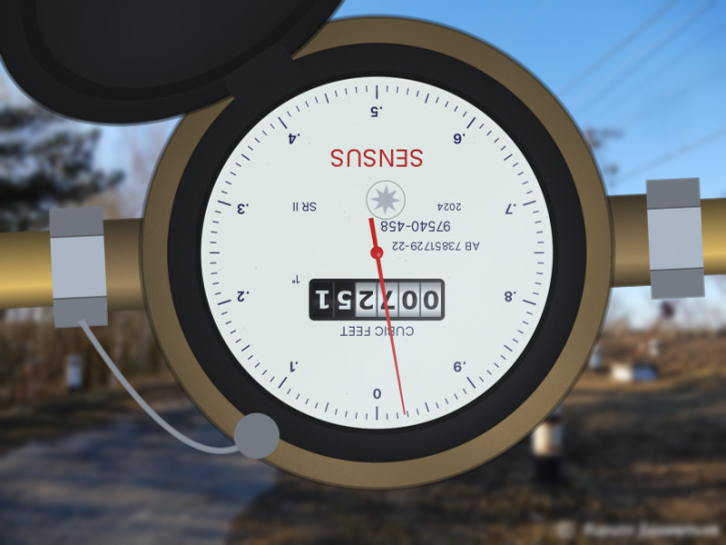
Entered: 7250.97 ft³
